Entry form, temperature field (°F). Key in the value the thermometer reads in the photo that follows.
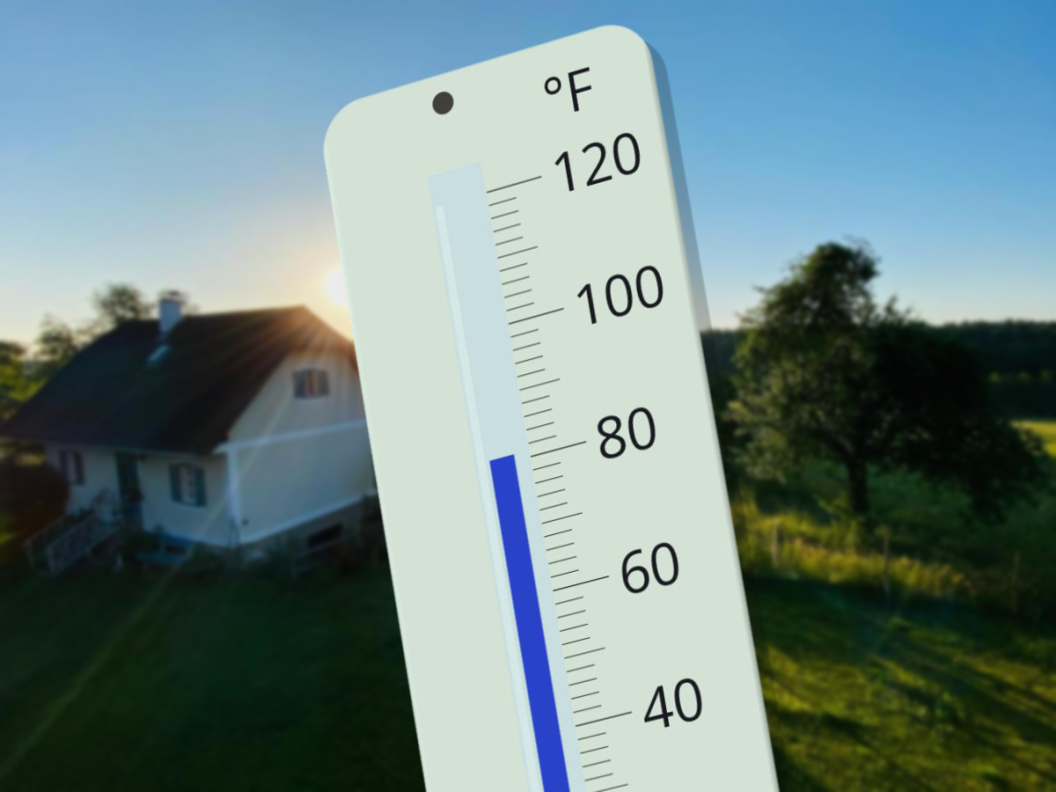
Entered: 81 °F
